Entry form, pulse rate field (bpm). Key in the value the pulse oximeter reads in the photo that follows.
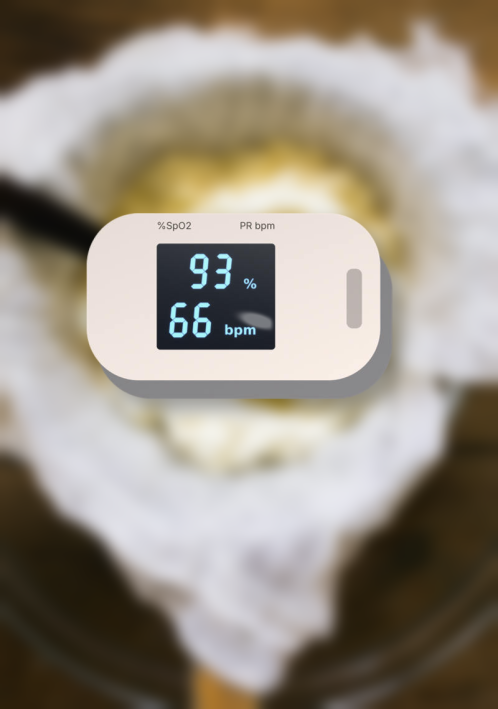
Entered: 66 bpm
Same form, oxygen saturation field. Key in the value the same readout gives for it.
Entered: 93 %
